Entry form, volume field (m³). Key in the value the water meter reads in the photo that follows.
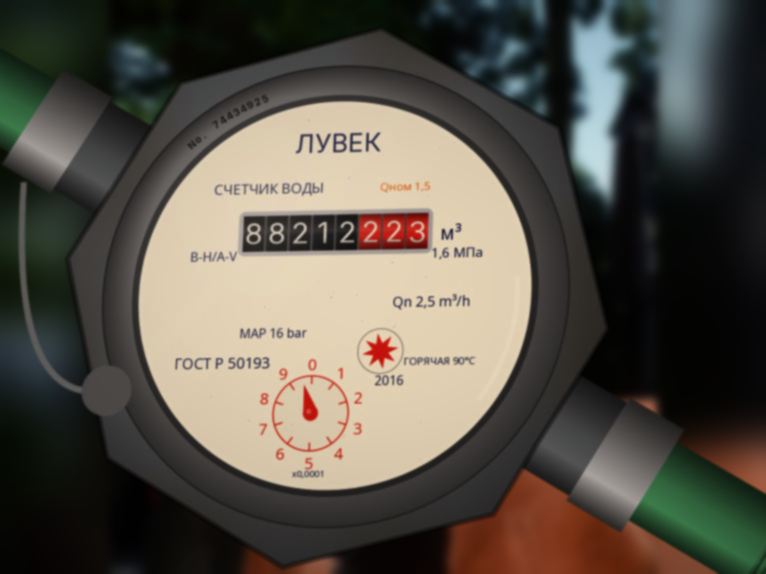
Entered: 88212.2229 m³
